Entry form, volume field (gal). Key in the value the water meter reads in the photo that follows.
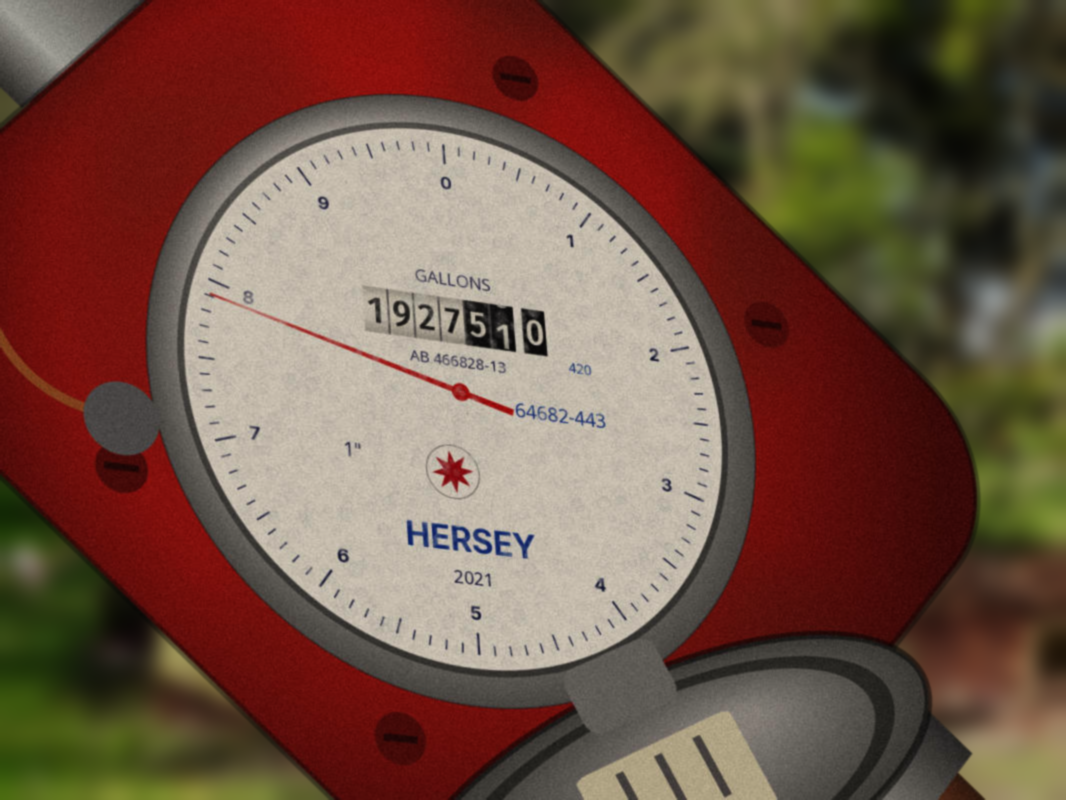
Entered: 1927507.9 gal
